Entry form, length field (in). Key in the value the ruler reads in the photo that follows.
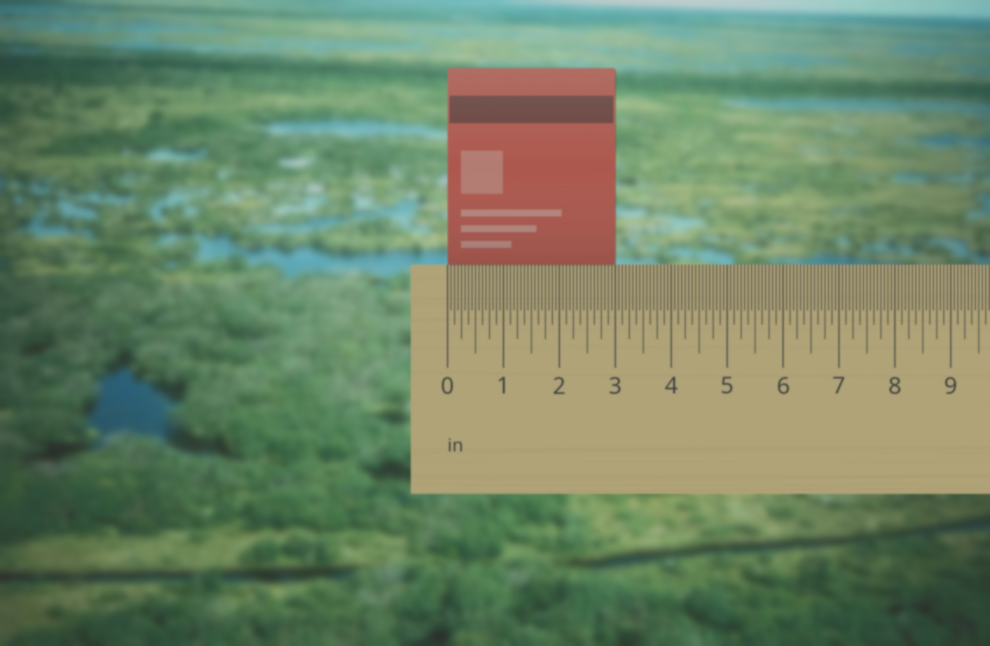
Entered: 3 in
